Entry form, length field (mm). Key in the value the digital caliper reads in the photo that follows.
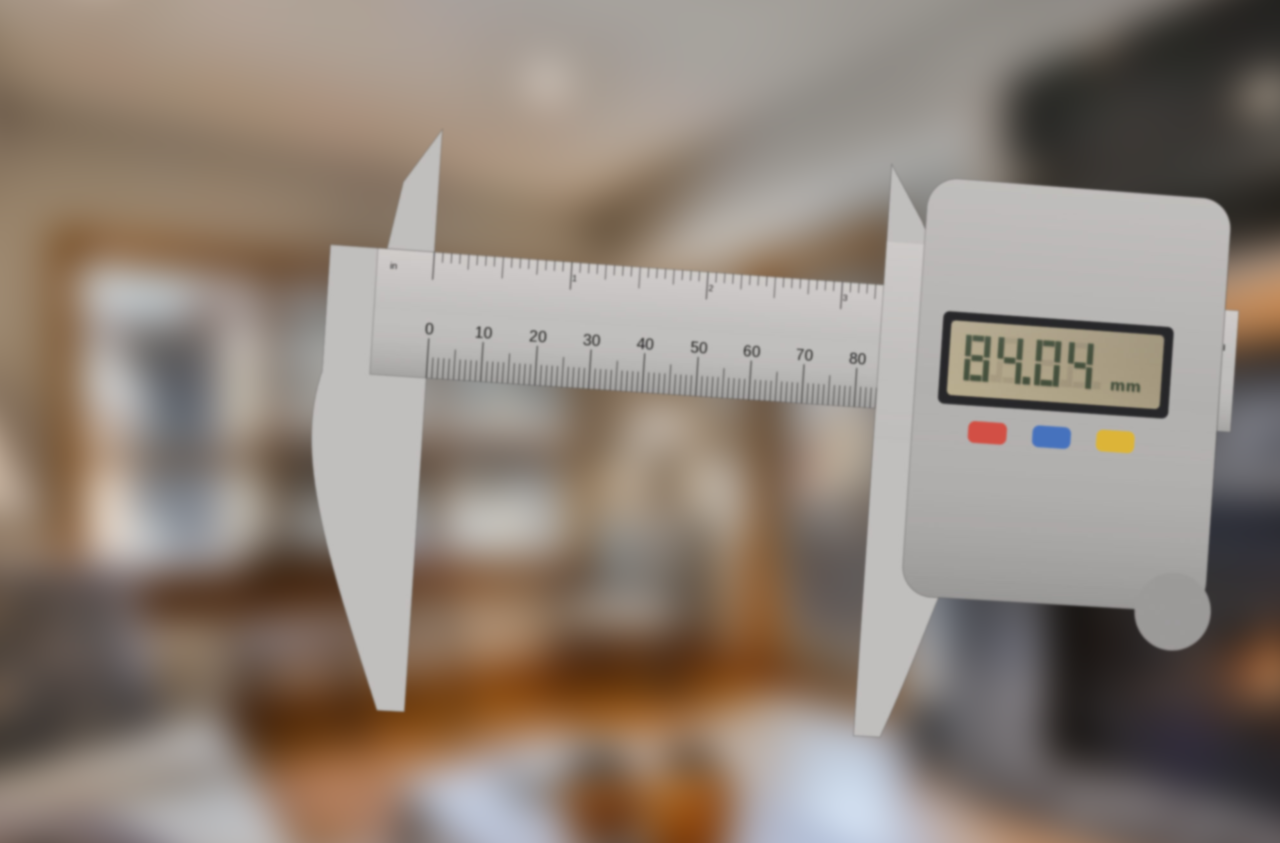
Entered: 84.04 mm
